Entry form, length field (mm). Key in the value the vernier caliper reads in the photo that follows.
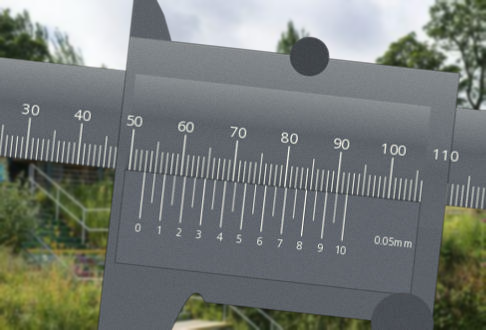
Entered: 53.0 mm
